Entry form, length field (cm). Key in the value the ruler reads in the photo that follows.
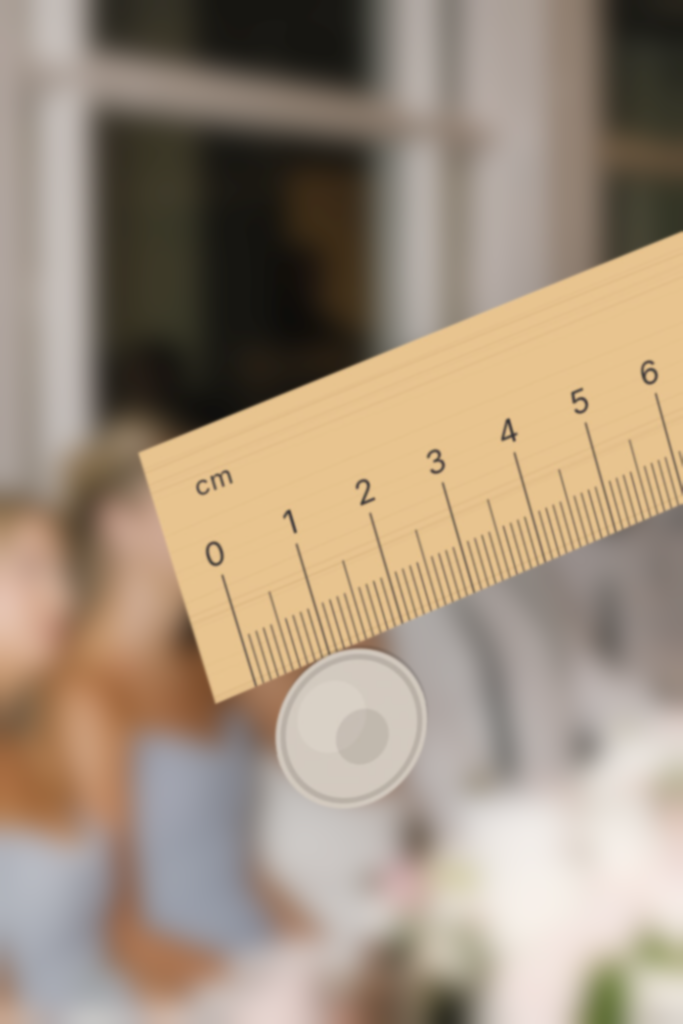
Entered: 2 cm
